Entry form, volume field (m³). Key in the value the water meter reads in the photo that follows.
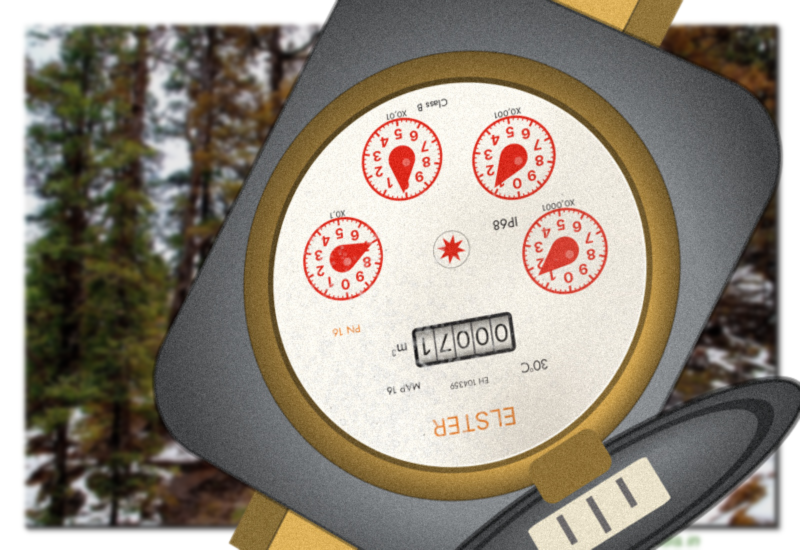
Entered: 71.7011 m³
